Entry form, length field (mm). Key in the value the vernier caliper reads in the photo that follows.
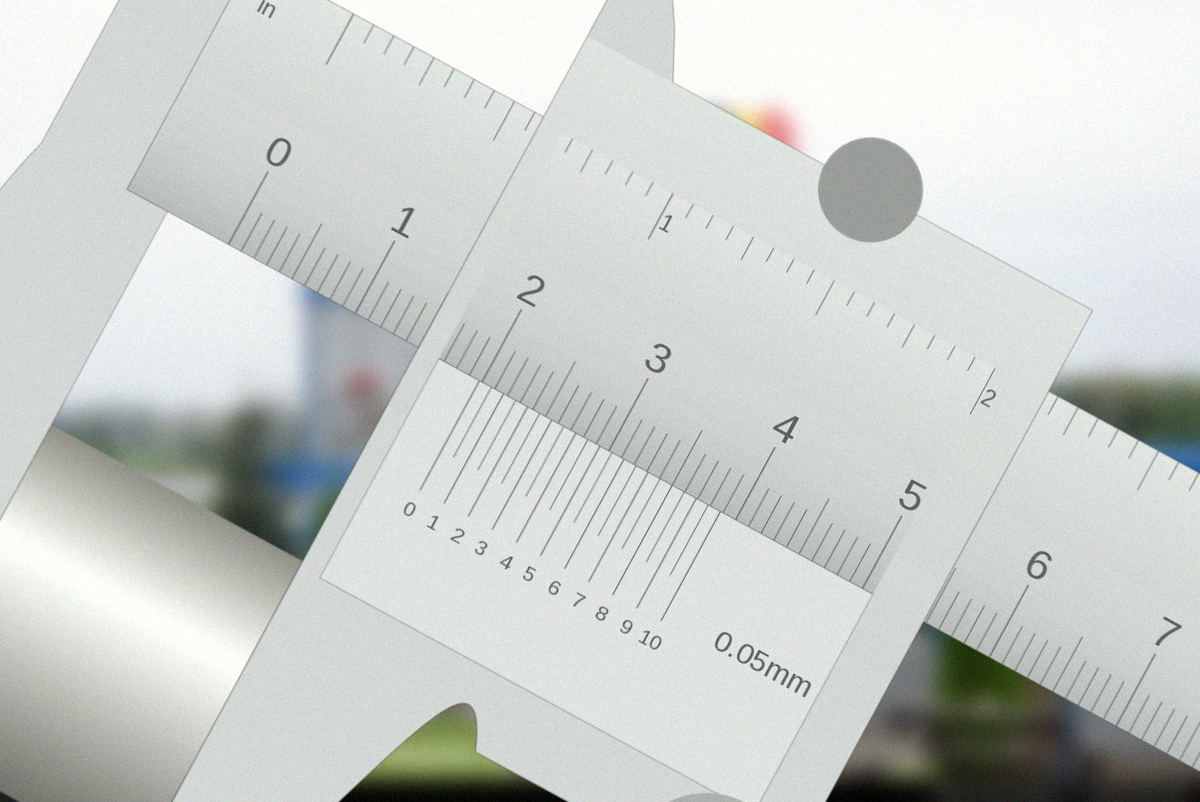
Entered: 19.8 mm
